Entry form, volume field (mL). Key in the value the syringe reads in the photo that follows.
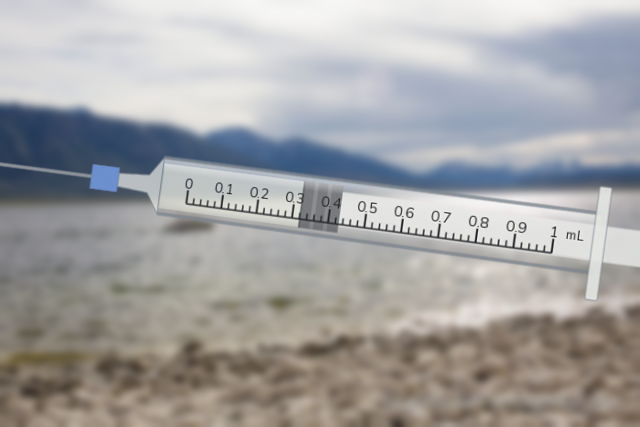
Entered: 0.32 mL
